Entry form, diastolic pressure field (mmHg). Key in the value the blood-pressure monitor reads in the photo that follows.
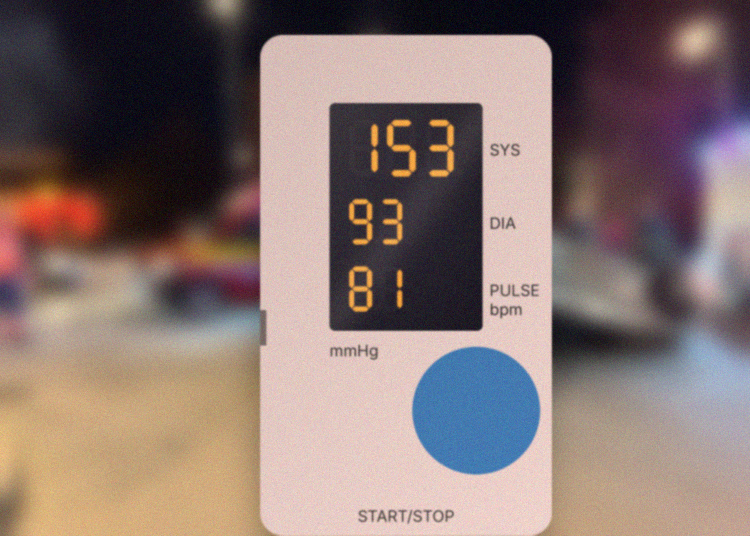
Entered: 93 mmHg
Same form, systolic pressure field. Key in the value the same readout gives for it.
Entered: 153 mmHg
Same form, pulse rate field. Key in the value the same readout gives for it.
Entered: 81 bpm
